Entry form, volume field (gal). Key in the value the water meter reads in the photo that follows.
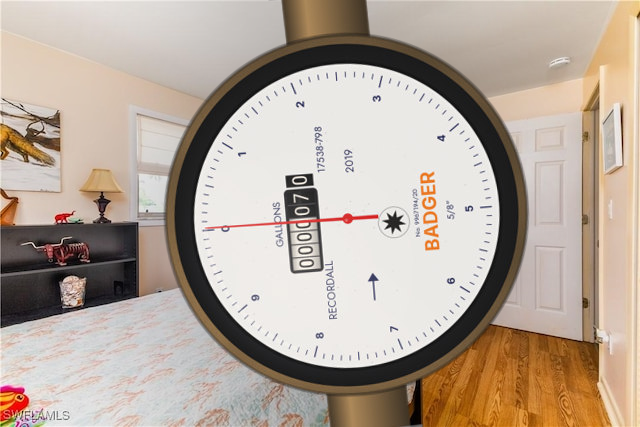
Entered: 70.0 gal
